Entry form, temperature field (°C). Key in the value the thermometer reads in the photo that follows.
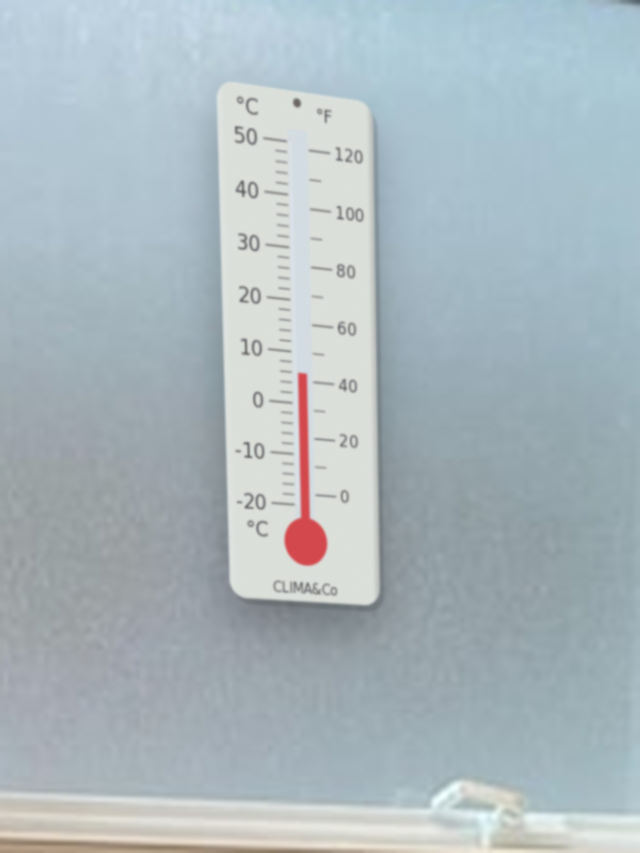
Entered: 6 °C
